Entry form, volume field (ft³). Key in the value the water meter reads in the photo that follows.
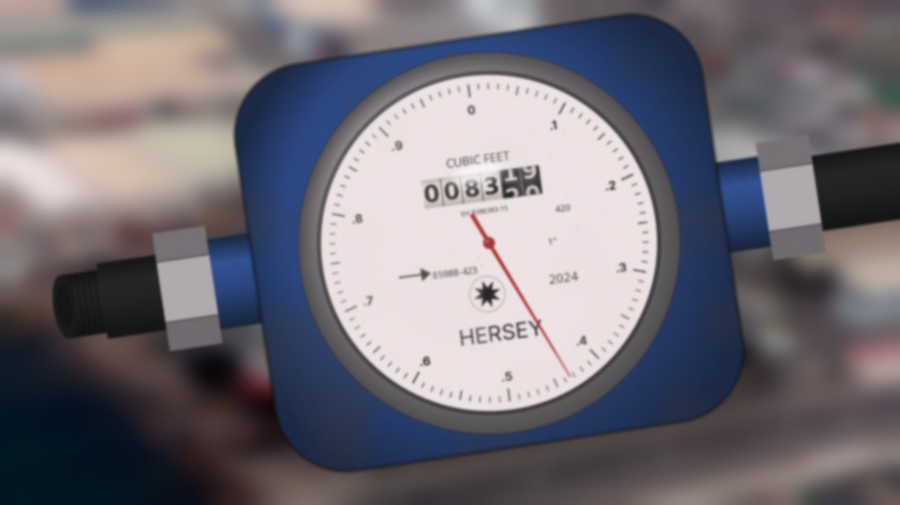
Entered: 8319.43 ft³
